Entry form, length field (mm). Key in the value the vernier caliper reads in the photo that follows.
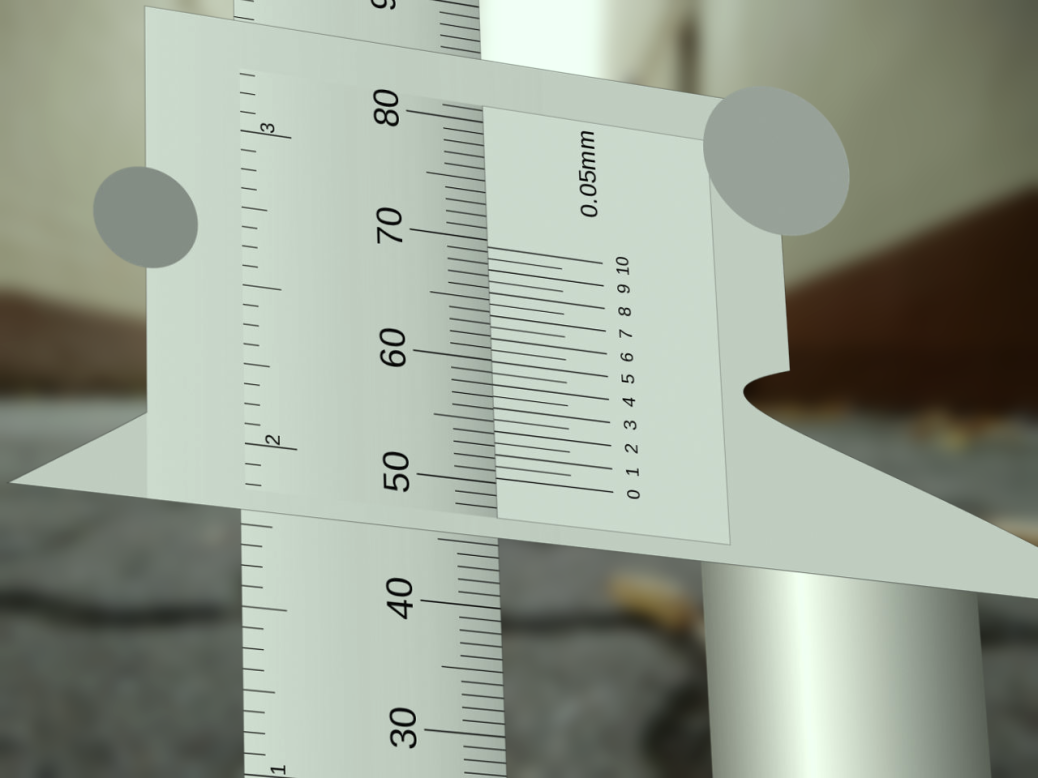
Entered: 50.4 mm
